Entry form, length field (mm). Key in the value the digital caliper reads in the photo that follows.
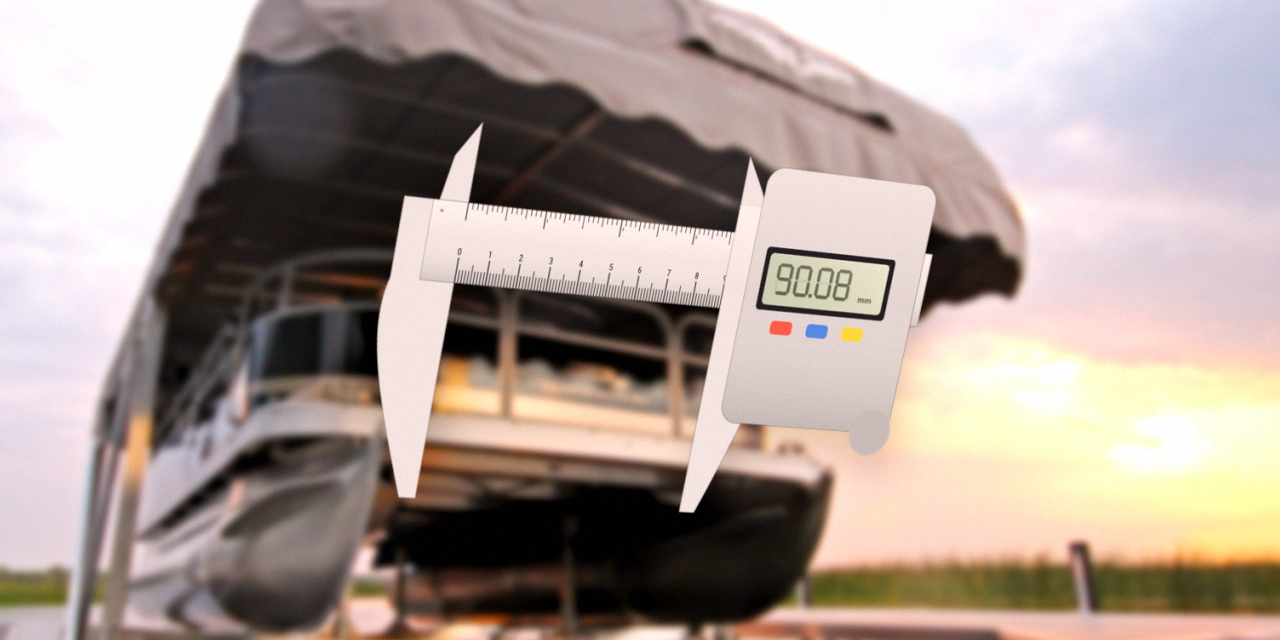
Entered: 90.08 mm
